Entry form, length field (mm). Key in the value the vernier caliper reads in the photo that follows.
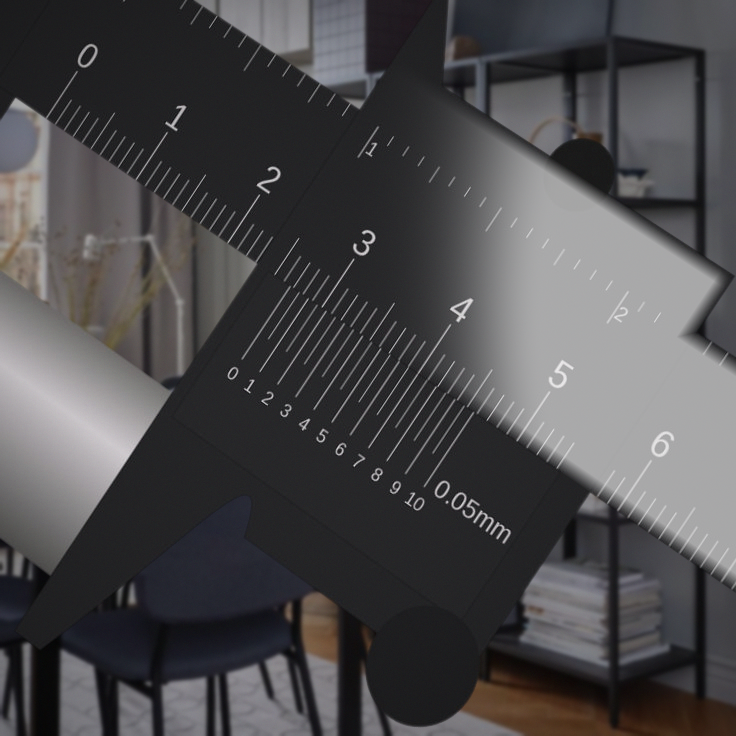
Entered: 26.7 mm
